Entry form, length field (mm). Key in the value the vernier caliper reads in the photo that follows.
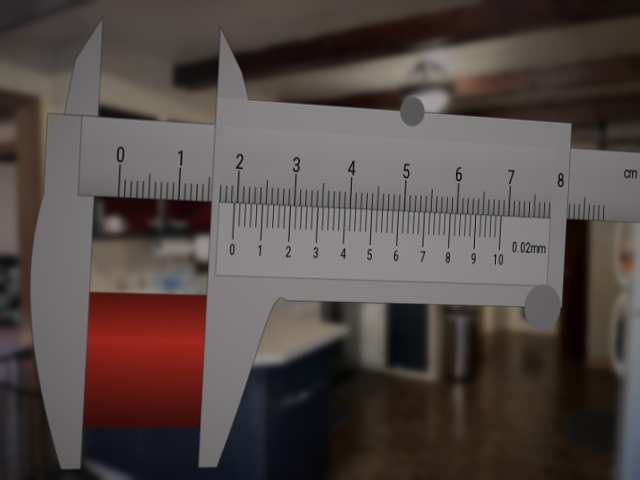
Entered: 19.5 mm
